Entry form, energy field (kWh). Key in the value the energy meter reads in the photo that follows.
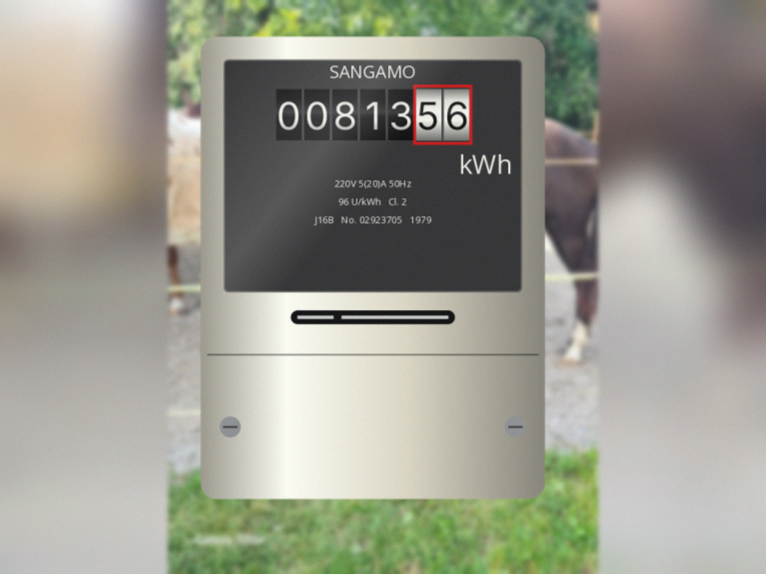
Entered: 813.56 kWh
